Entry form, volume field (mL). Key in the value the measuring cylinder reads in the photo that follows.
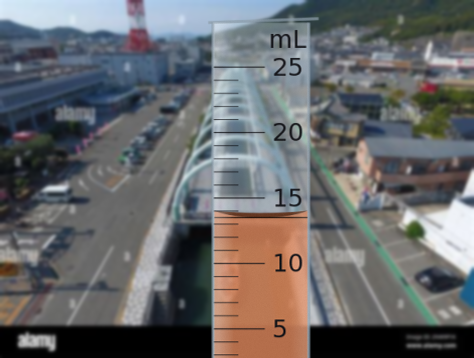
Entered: 13.5 mL
